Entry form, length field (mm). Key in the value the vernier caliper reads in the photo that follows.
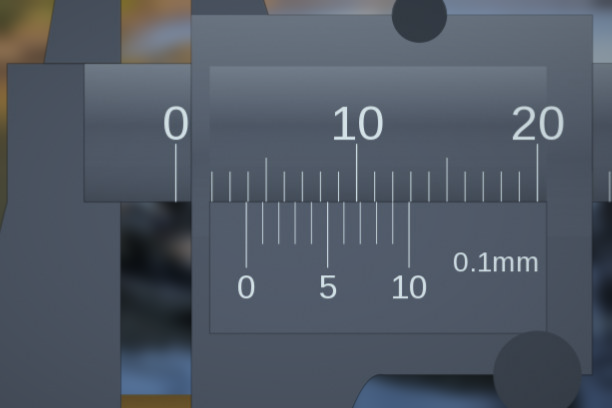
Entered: 3.9 mm
